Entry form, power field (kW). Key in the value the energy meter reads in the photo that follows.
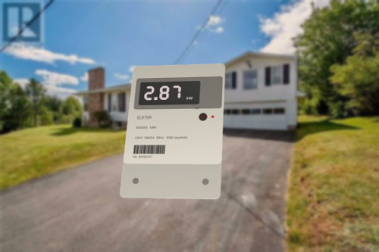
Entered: 2.87 kW
